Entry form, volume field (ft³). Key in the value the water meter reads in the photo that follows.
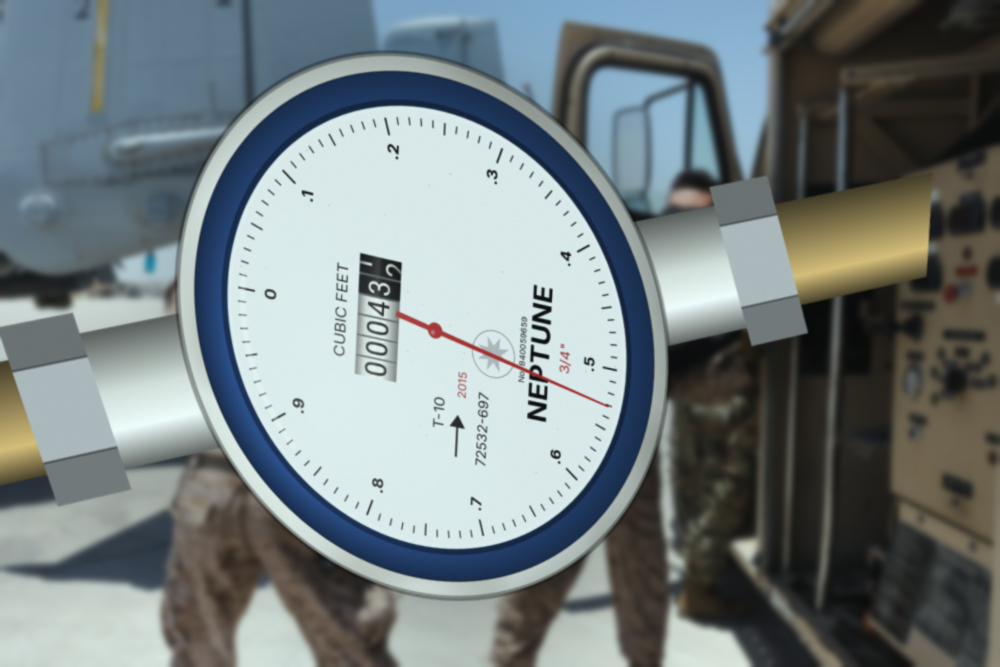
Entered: 431.53 ft³
